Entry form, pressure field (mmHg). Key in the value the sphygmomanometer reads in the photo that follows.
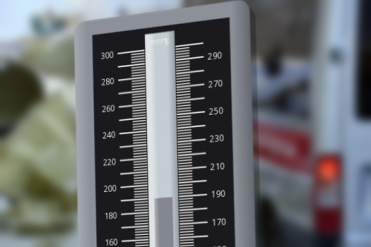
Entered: 190 mmHg
